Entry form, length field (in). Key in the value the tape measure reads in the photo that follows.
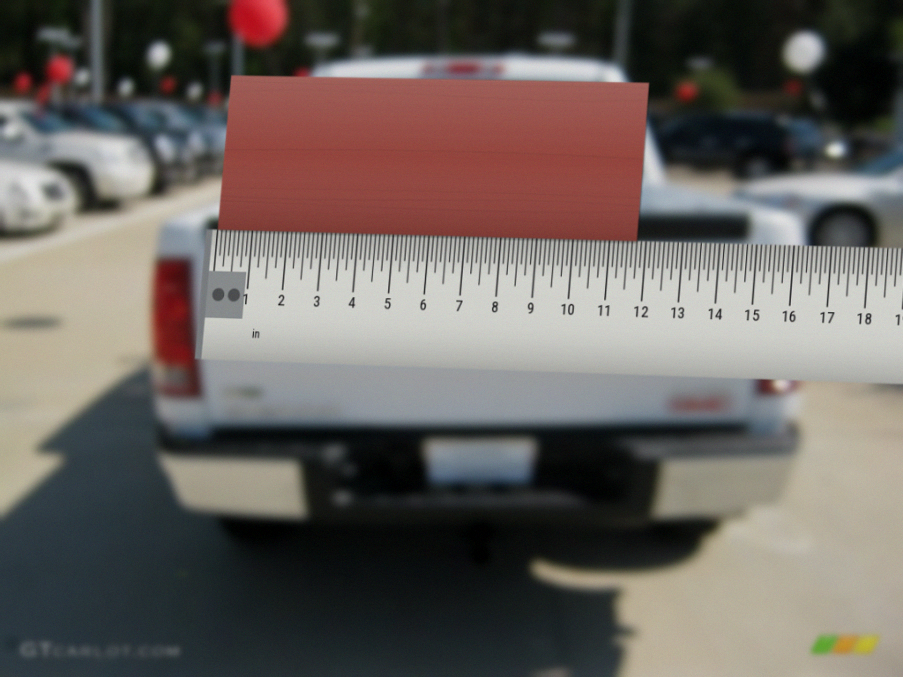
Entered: 11.75 in
